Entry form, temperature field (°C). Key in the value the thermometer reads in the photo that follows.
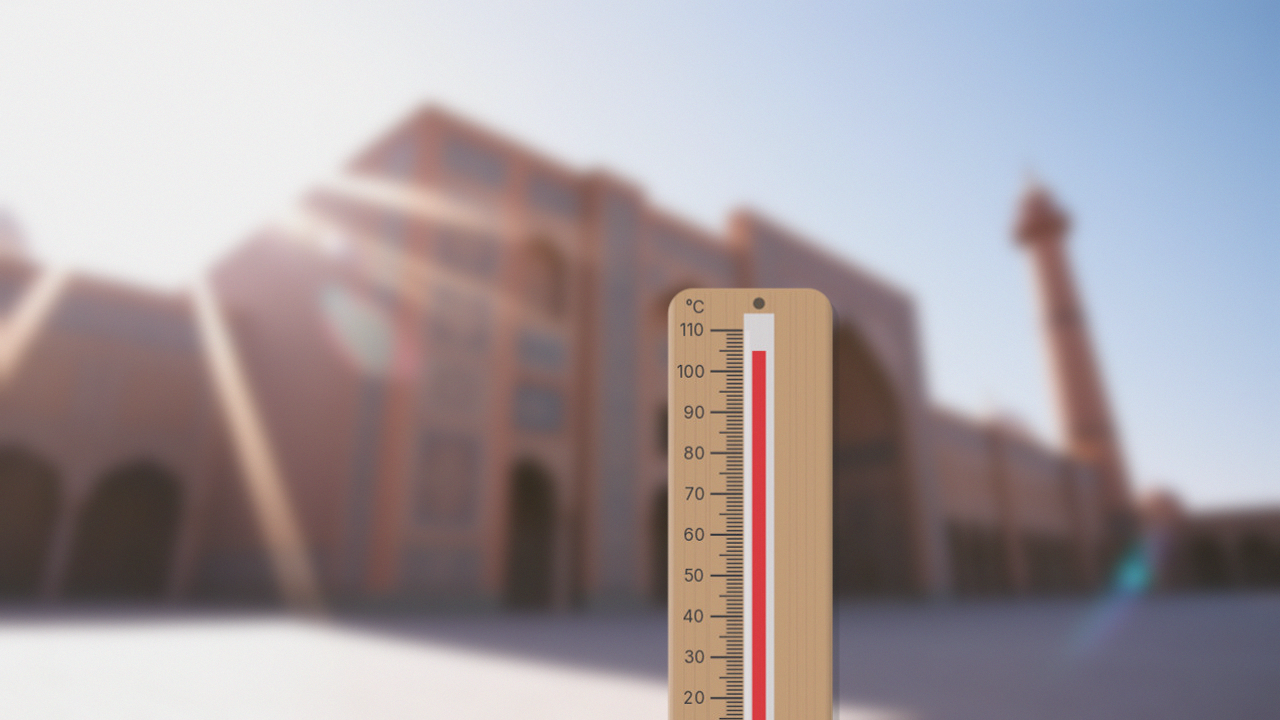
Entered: 105 °C
